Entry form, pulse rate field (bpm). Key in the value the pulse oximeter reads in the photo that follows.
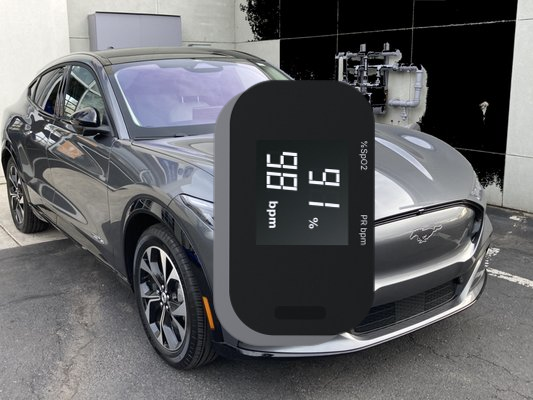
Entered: 98 bpm
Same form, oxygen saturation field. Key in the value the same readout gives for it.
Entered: 91 %
